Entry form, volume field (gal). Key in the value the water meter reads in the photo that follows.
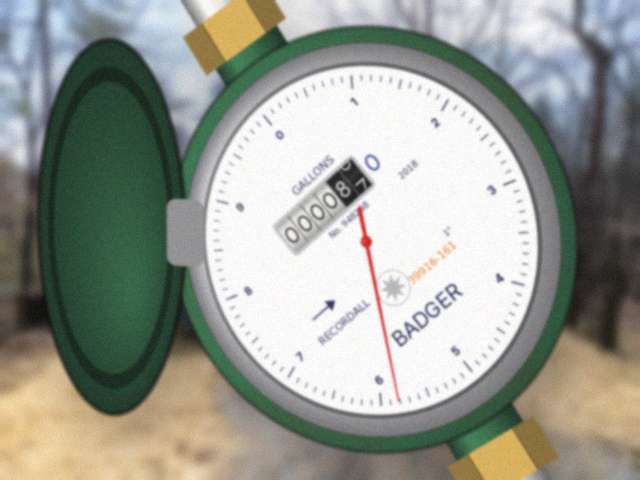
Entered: 865.8 gal
